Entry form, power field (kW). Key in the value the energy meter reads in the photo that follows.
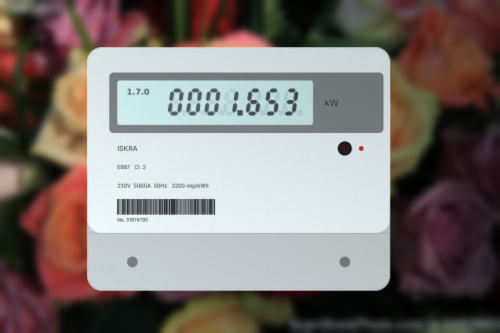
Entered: 1.653 kW
